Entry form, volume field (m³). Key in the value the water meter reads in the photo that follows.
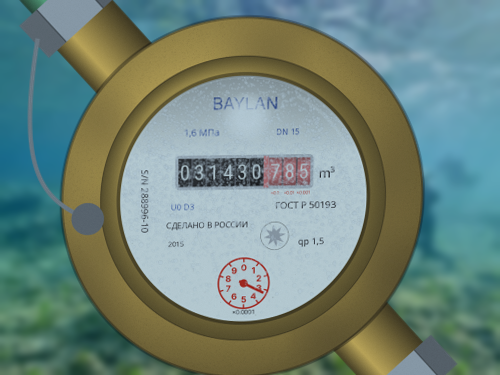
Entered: 31430.7853 m³
